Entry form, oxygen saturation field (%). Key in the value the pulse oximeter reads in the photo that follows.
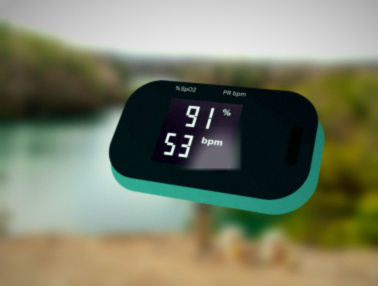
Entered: 91 %
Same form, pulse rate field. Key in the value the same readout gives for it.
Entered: 53 bpm
